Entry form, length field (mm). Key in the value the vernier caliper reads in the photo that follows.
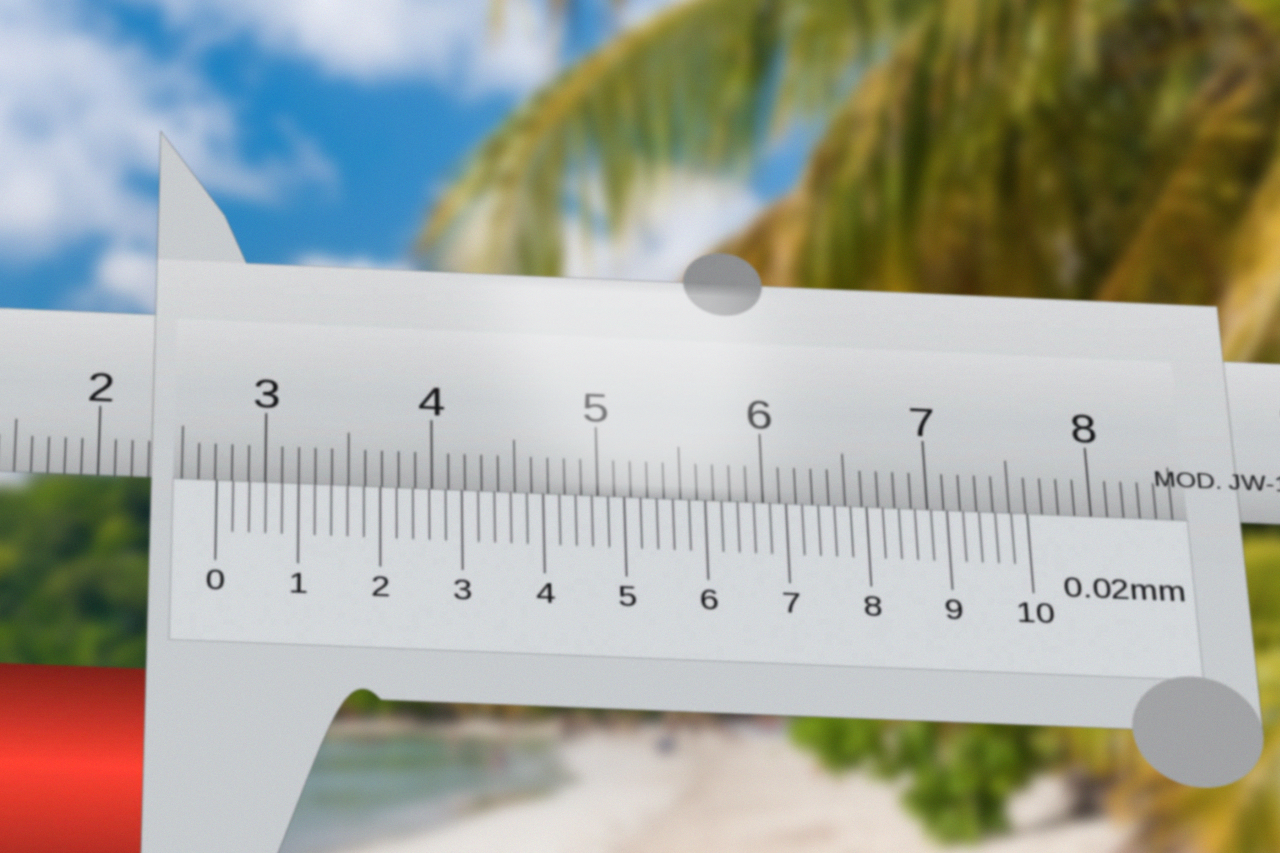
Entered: 27.1 mm
